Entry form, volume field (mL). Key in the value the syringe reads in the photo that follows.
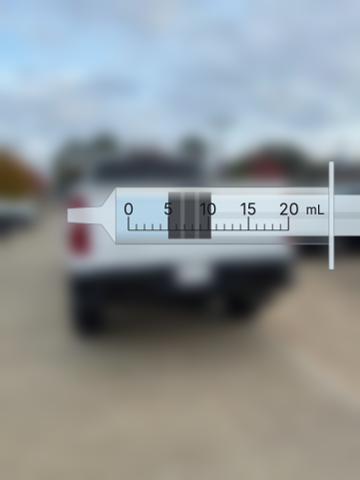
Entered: 5 mL
